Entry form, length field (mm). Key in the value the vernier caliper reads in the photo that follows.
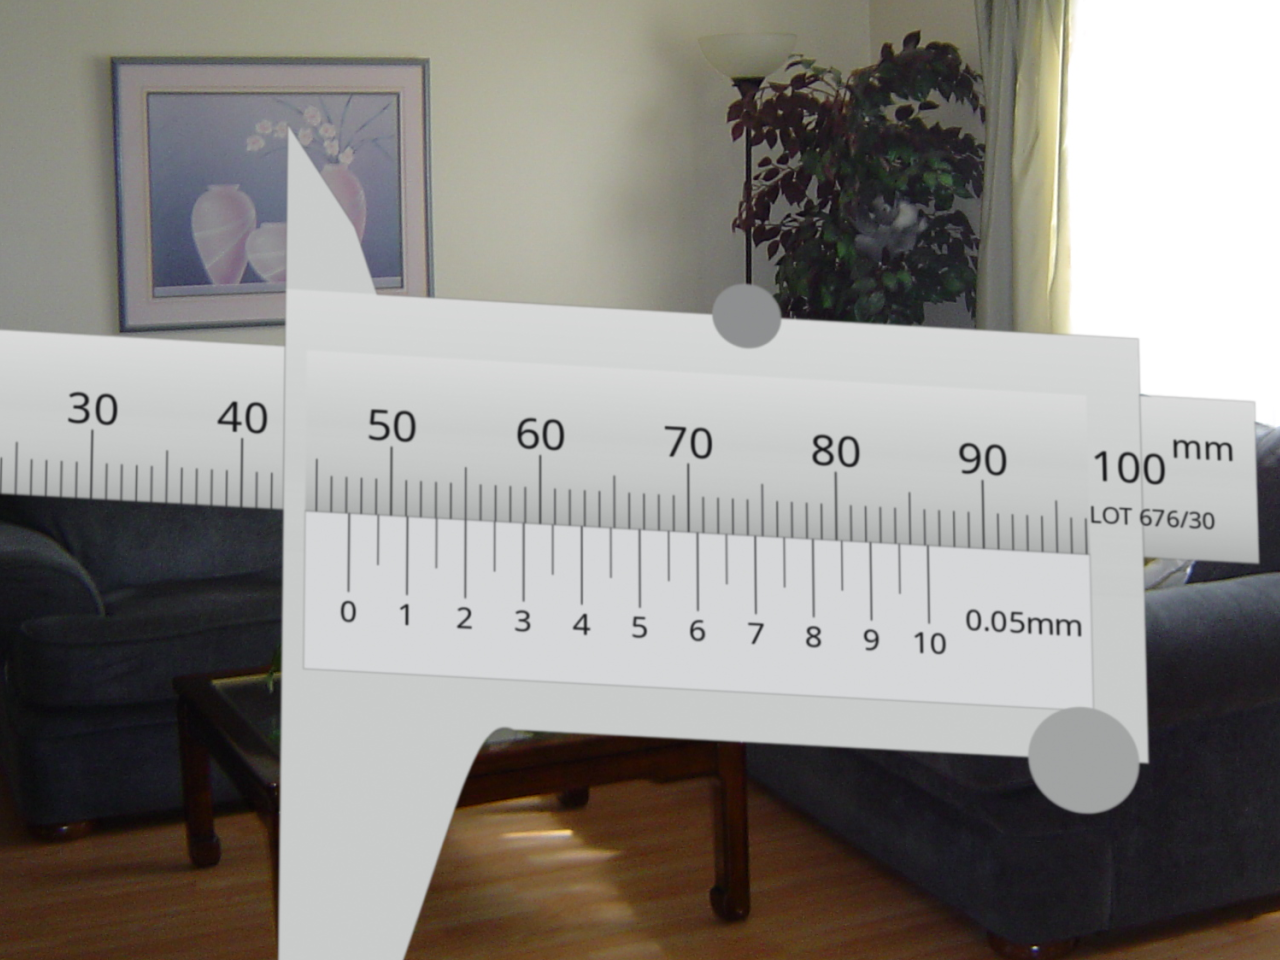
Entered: 47.2 mm
